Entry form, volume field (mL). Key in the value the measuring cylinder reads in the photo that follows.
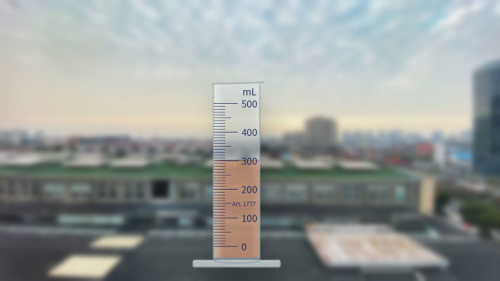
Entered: 300 mL
